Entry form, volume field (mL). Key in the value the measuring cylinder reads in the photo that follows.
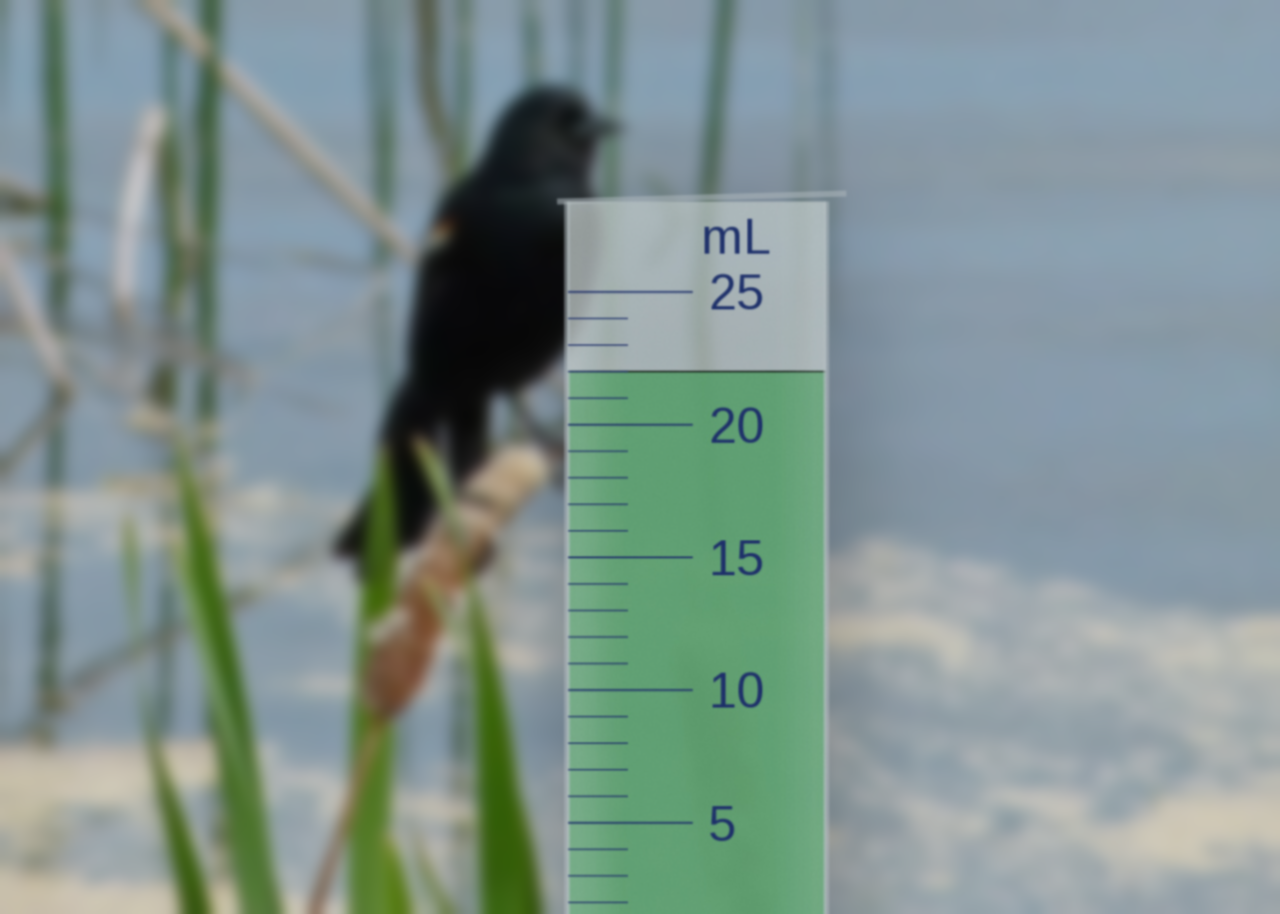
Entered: 22 mL
